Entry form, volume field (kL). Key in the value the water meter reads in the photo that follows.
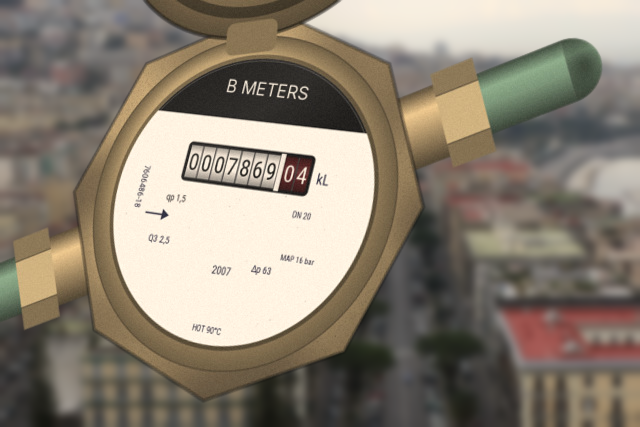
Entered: 7869.04 kL
